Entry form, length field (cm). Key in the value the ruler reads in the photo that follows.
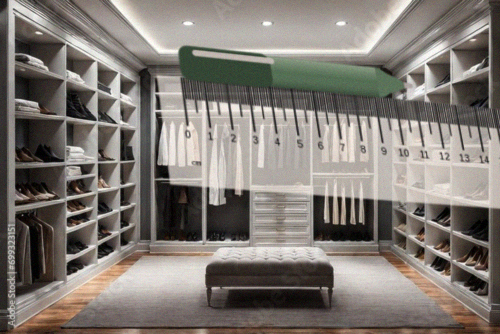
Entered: 11 cm
